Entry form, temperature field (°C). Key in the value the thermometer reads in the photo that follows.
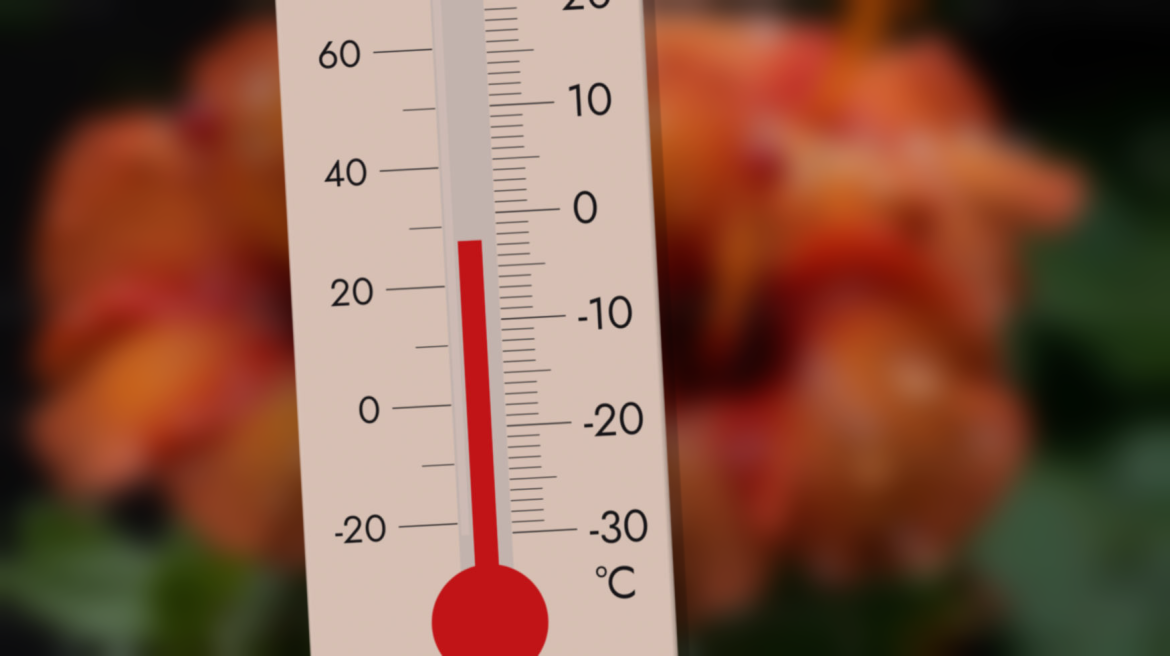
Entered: -2.5 °C
